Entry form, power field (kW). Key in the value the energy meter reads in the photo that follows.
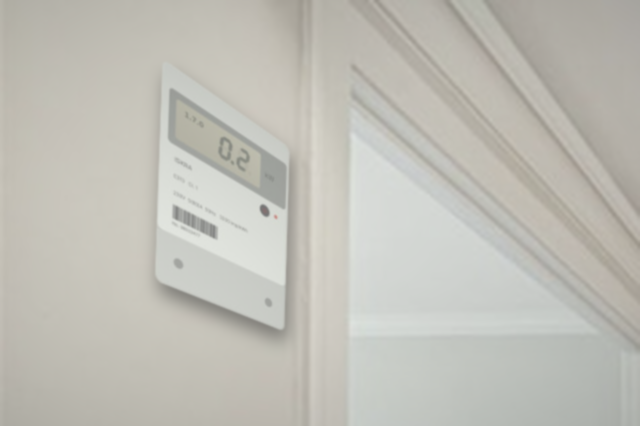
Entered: 0.2 kW
